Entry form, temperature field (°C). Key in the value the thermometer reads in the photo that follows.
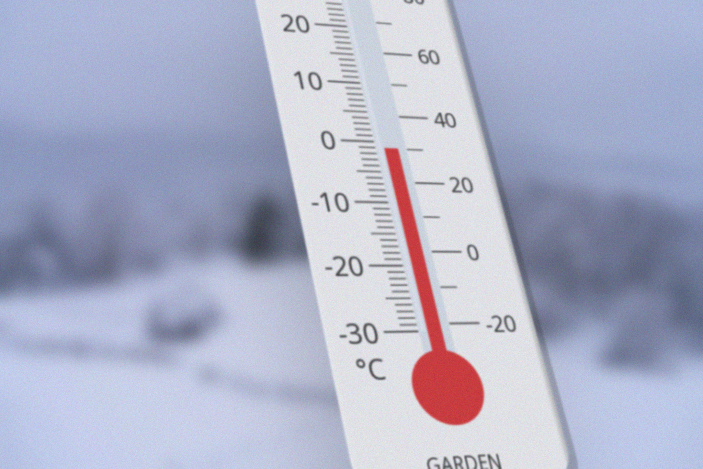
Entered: -1 °C
